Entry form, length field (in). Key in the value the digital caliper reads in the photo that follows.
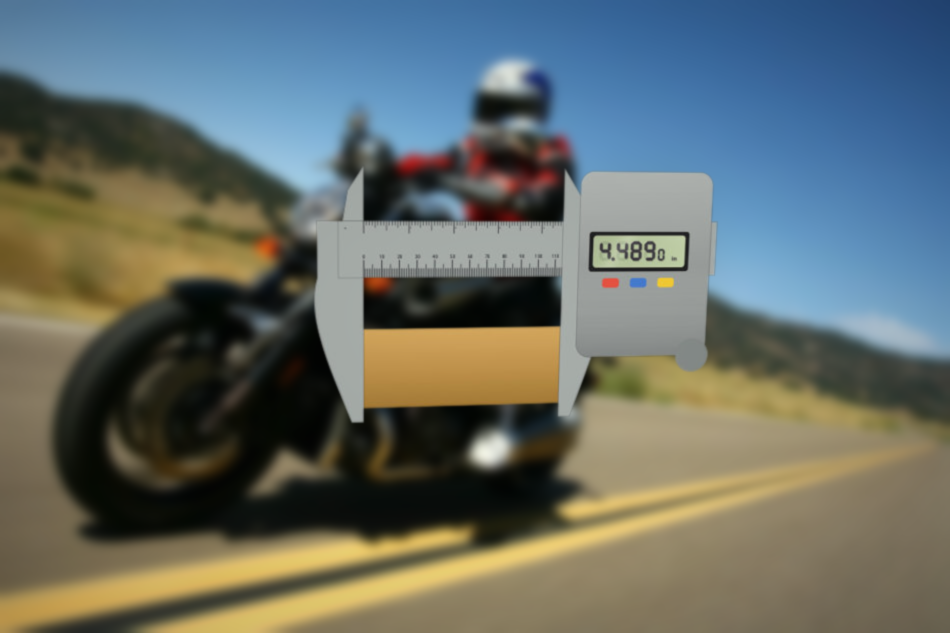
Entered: 4.4890 in
